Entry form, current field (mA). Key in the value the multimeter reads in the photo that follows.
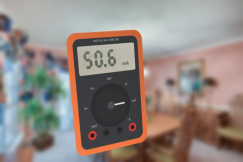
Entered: 50.6 mA
